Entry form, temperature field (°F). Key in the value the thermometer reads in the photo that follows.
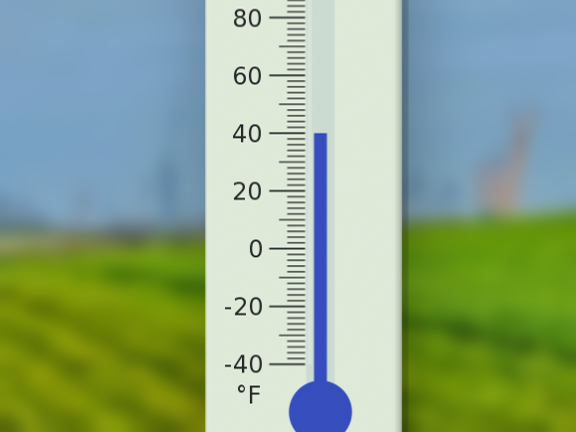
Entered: 40 °F
